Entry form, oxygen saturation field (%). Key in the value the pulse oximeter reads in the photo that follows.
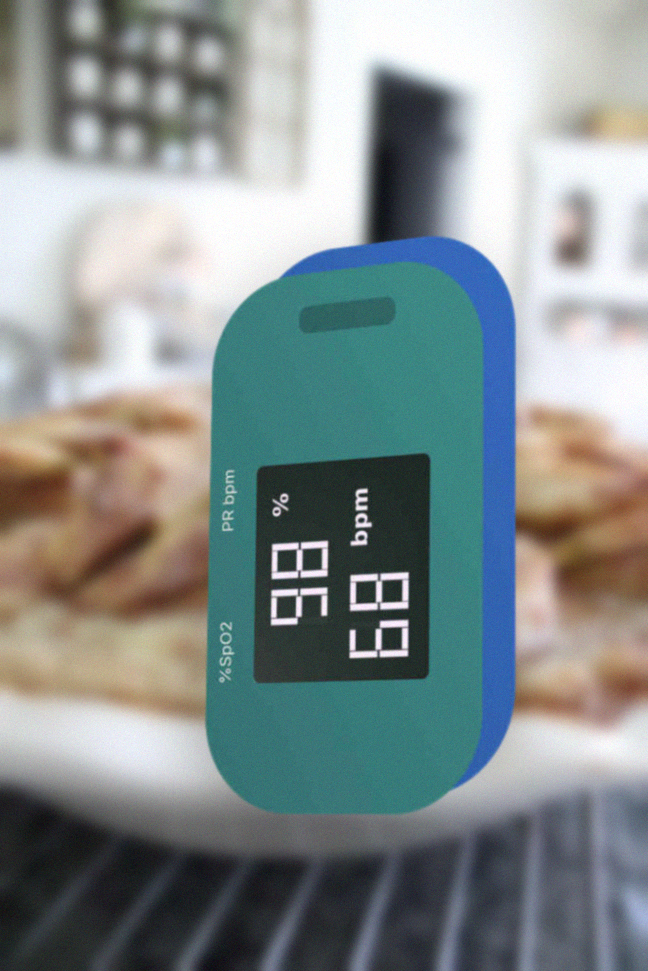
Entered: 98 %
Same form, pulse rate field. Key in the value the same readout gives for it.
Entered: 68 bpm
